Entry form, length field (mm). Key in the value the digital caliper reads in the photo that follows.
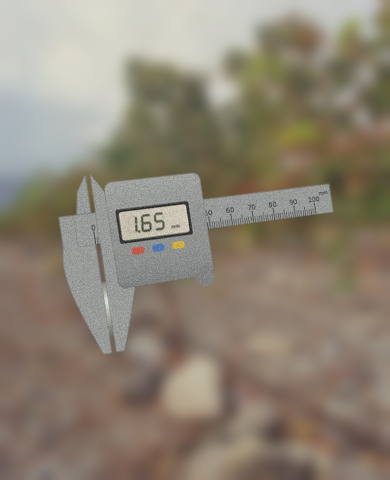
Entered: 1.65 mm
